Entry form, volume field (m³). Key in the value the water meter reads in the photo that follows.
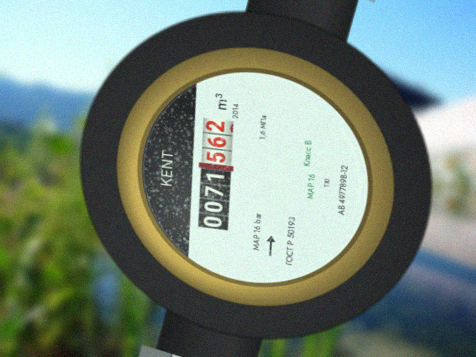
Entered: 71.562 m³
